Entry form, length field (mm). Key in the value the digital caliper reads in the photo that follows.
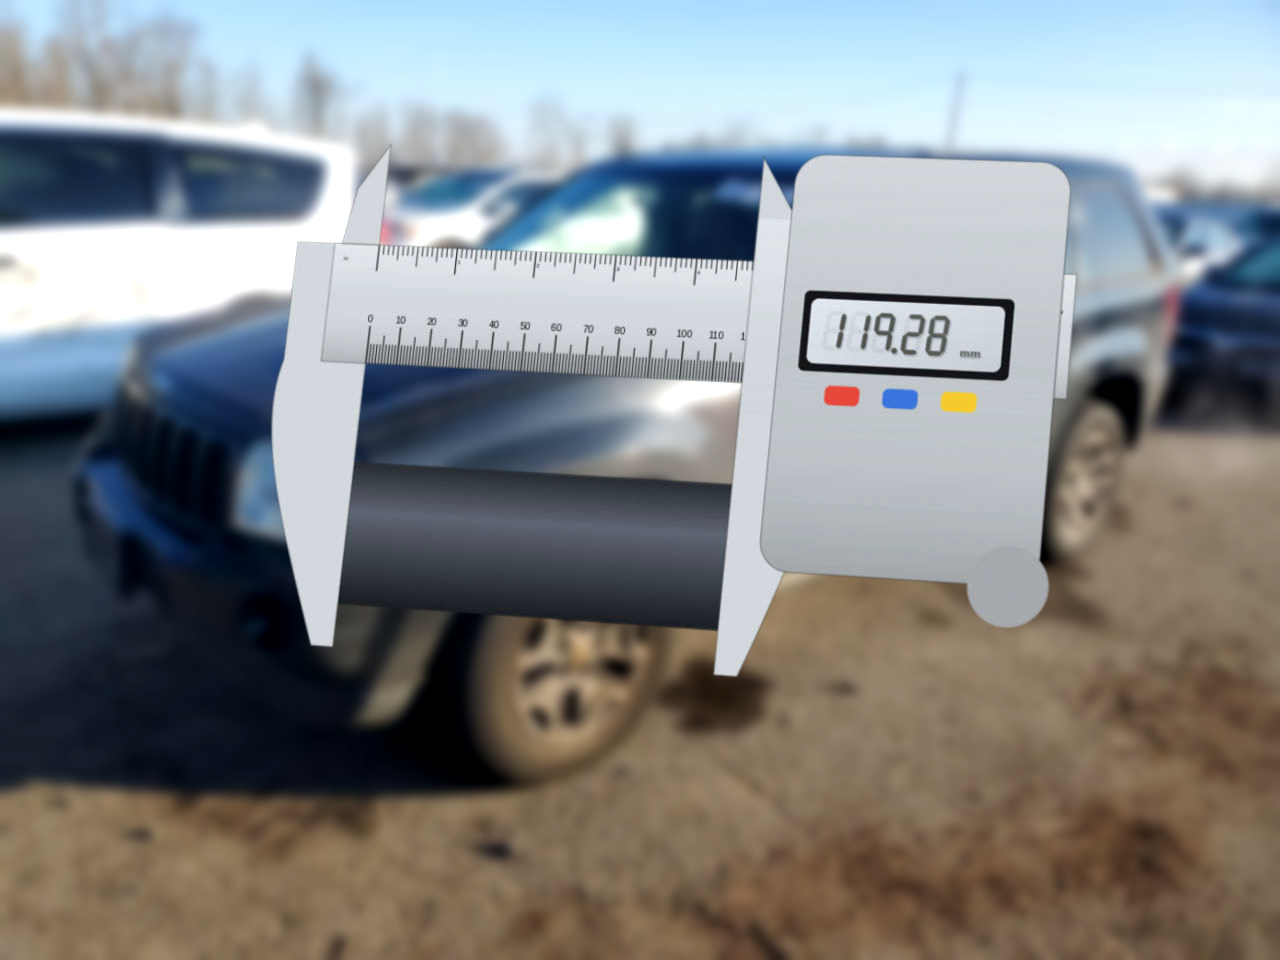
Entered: 119.28 mm
